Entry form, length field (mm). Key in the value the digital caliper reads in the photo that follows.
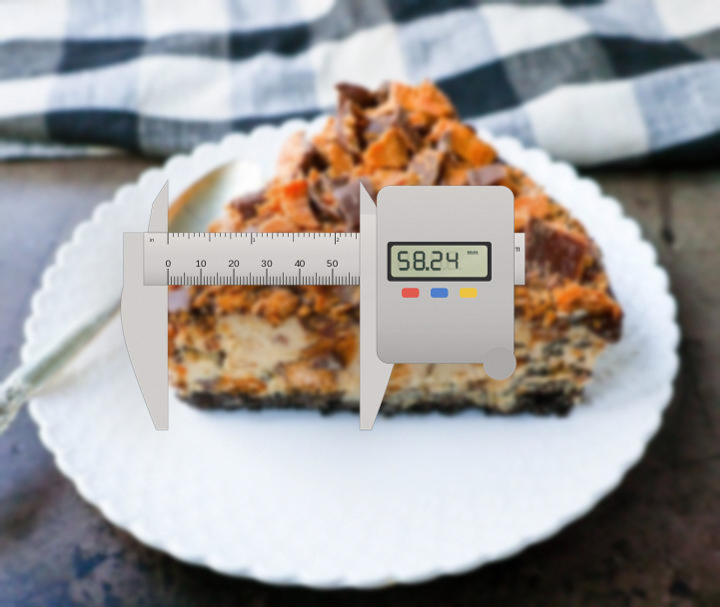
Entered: 58.24 mm
